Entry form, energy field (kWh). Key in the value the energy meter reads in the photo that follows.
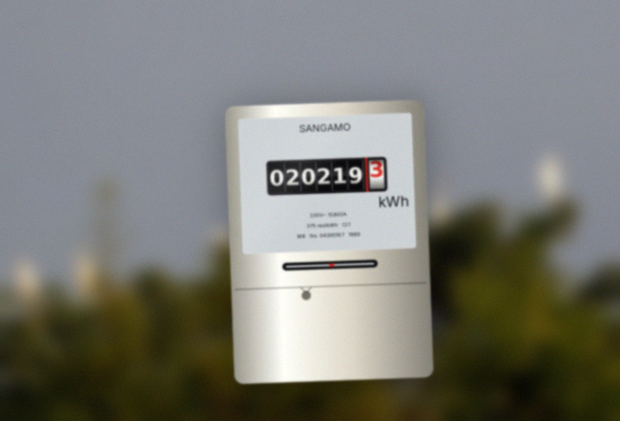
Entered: 20219.3 kWh
